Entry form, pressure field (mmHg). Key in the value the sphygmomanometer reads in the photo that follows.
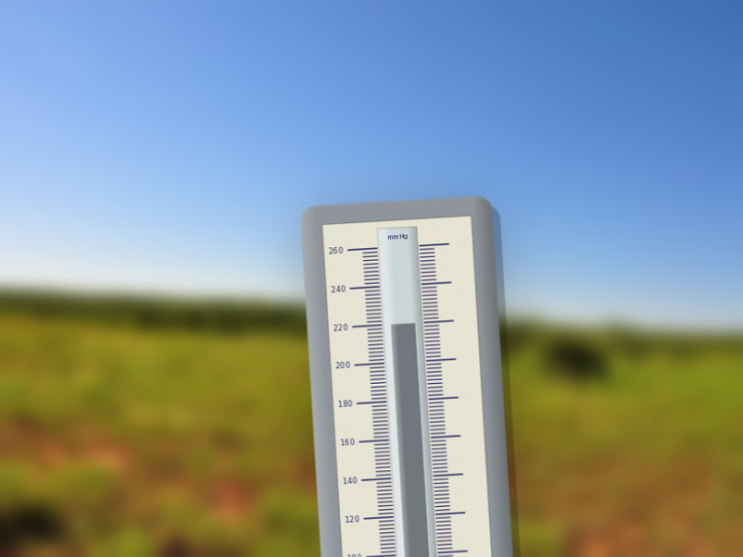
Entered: 220 mmHg
